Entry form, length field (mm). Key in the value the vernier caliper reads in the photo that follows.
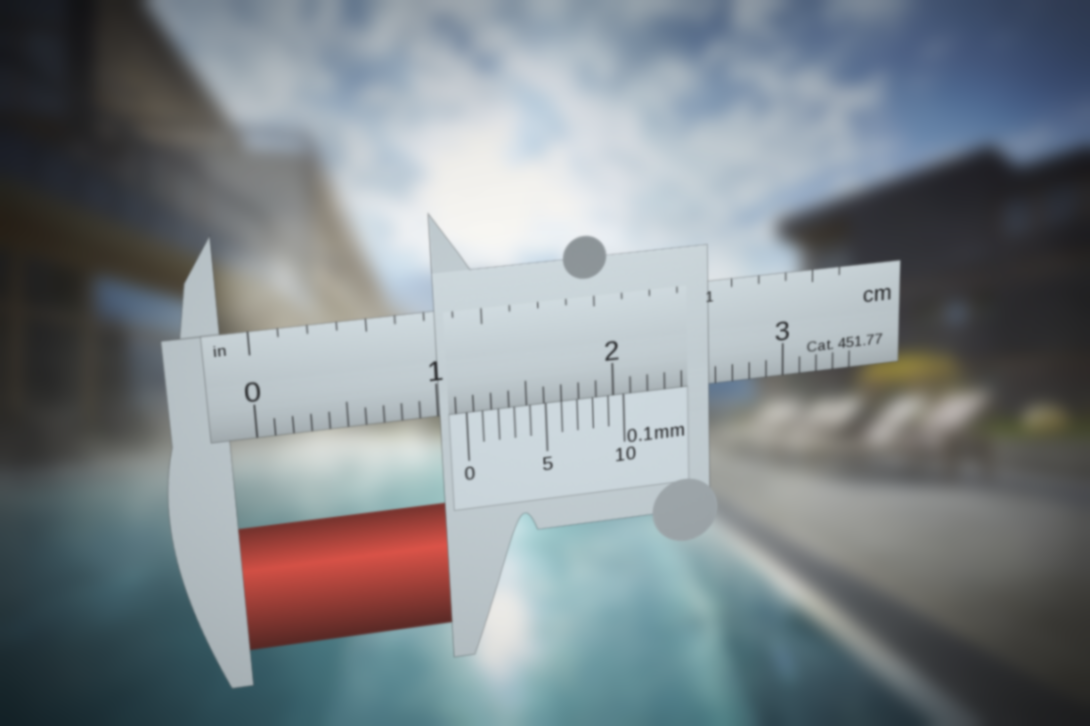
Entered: 11.6 mm
